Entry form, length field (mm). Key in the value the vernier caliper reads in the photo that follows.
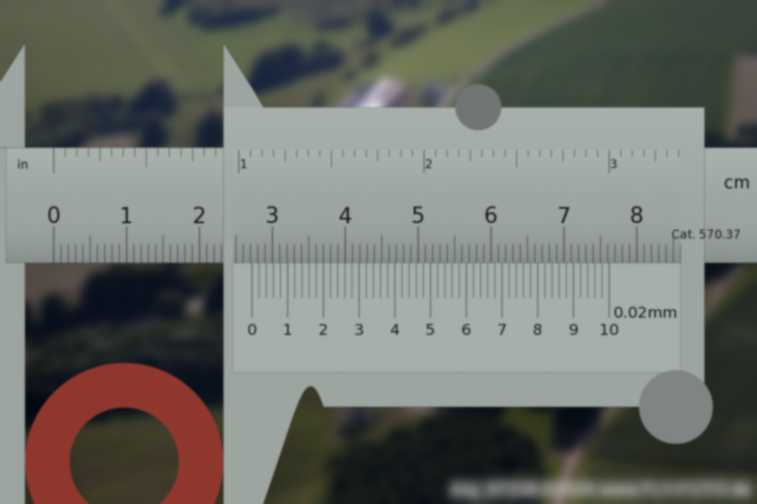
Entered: 27.2 mm
